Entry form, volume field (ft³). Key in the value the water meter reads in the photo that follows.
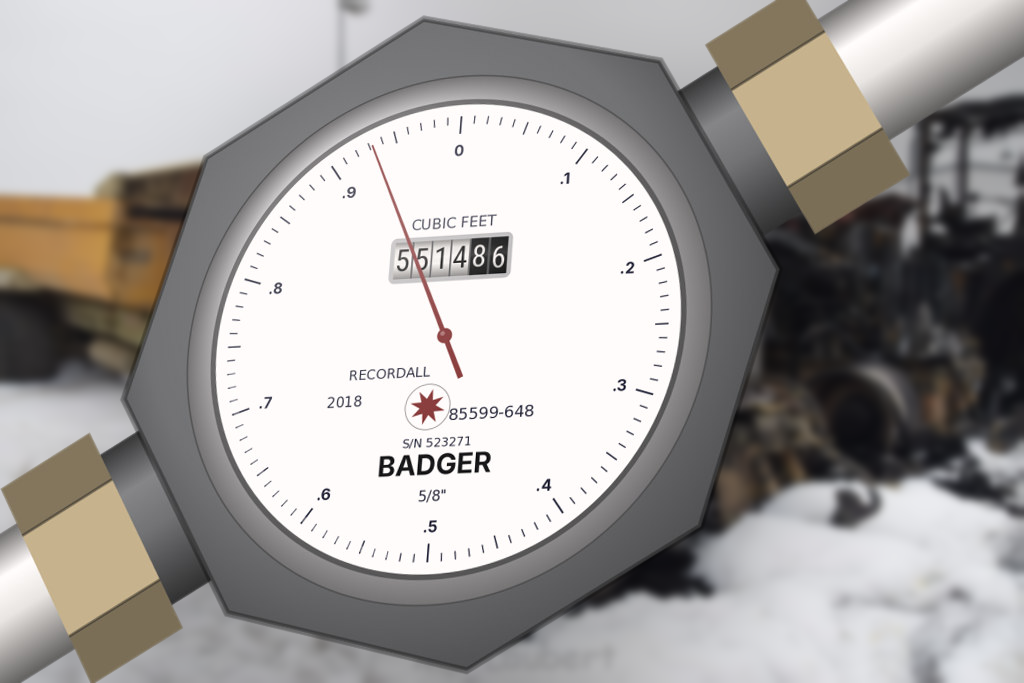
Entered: 551485.93 ft³
